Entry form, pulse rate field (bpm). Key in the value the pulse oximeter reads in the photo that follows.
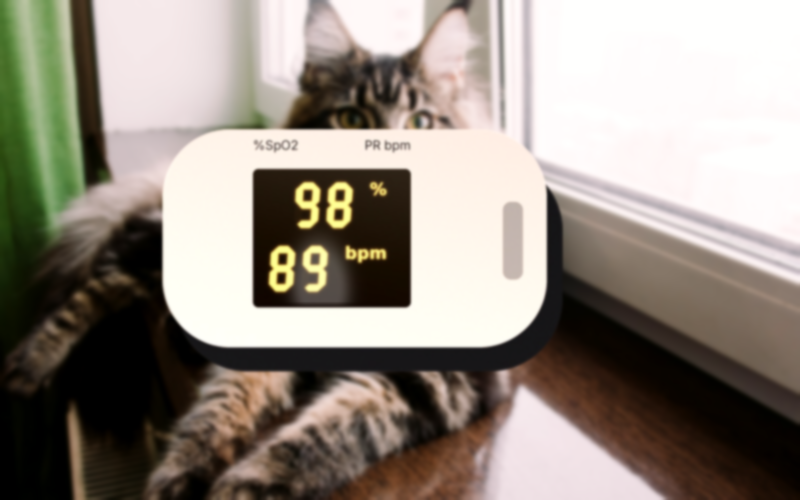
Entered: 89 bpm
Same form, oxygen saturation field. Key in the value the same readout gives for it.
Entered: 98 %
